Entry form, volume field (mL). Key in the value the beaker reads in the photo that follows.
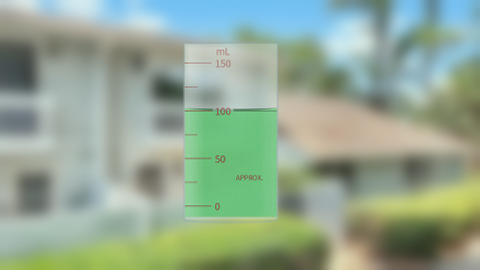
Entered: 100 mL
